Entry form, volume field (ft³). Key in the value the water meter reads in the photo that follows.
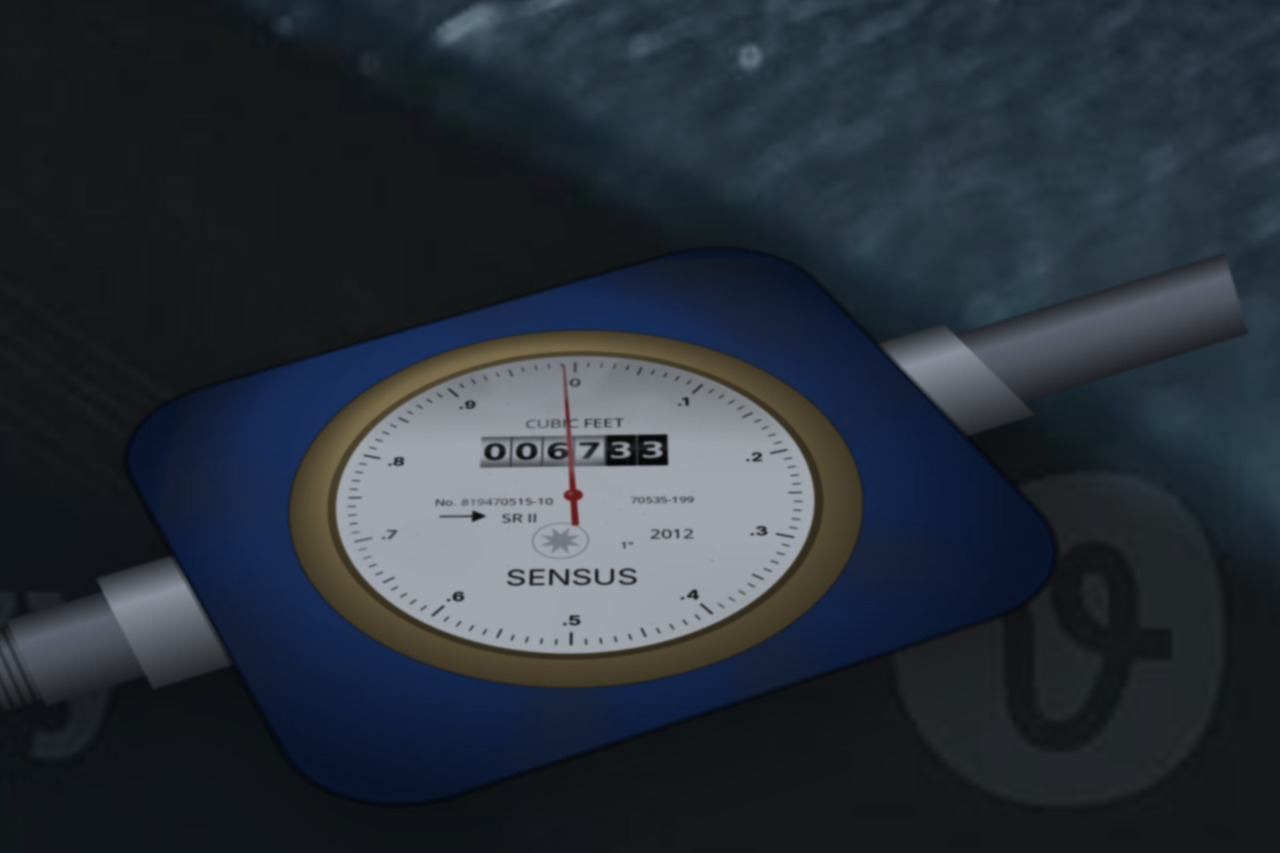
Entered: 6732.99 ft³
